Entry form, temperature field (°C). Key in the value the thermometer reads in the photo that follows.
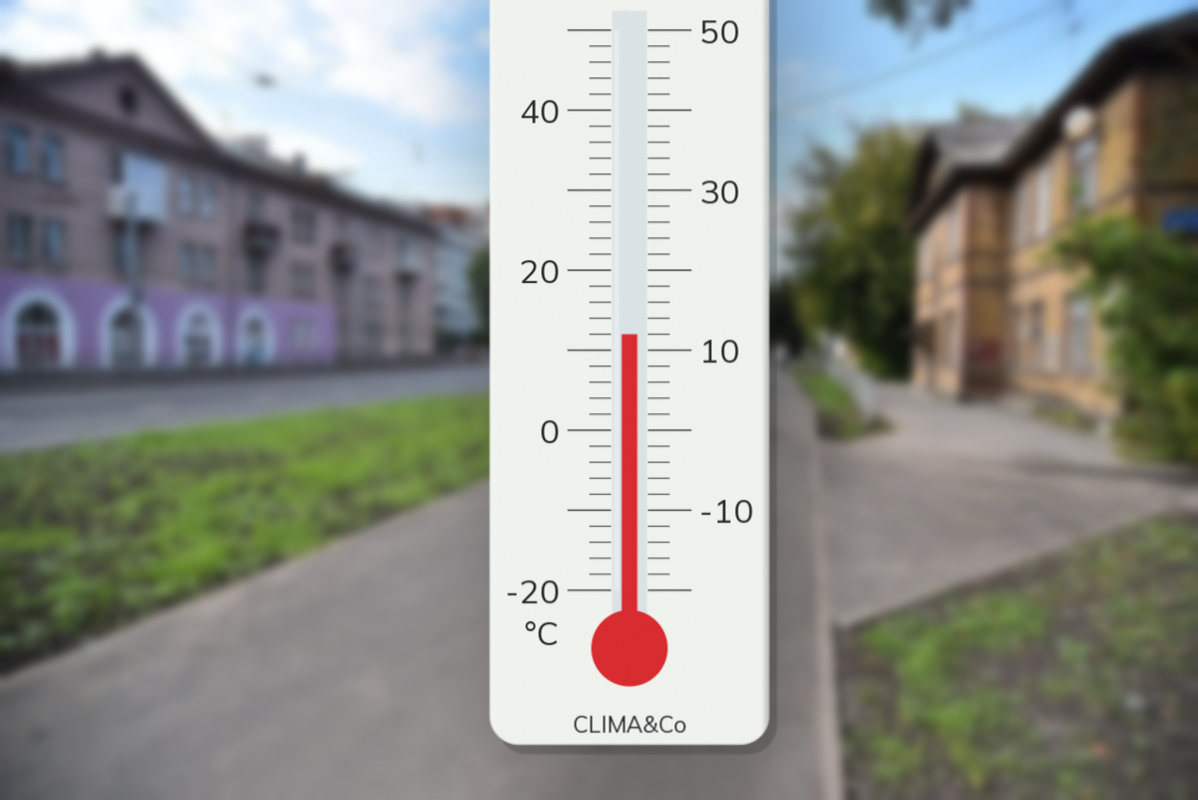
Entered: 12 °C
